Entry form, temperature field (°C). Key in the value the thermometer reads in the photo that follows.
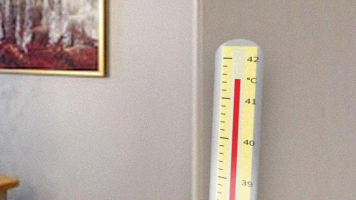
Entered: 41.5 °C
